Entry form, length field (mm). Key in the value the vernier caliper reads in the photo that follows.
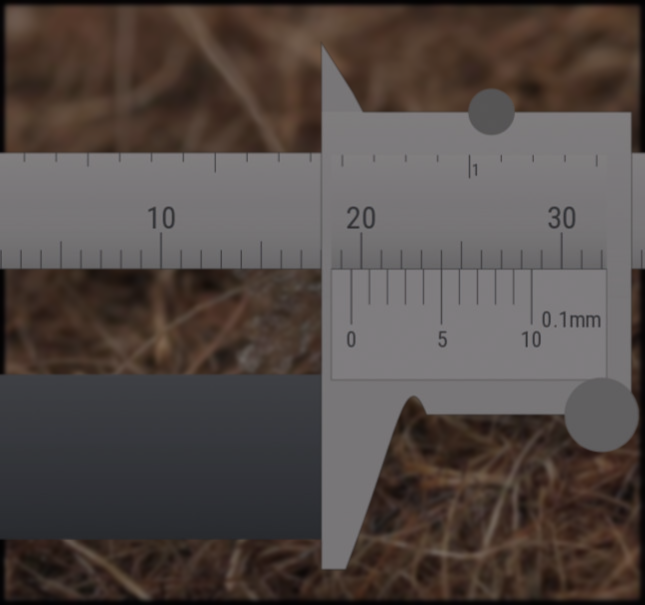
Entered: 19.5 mm
